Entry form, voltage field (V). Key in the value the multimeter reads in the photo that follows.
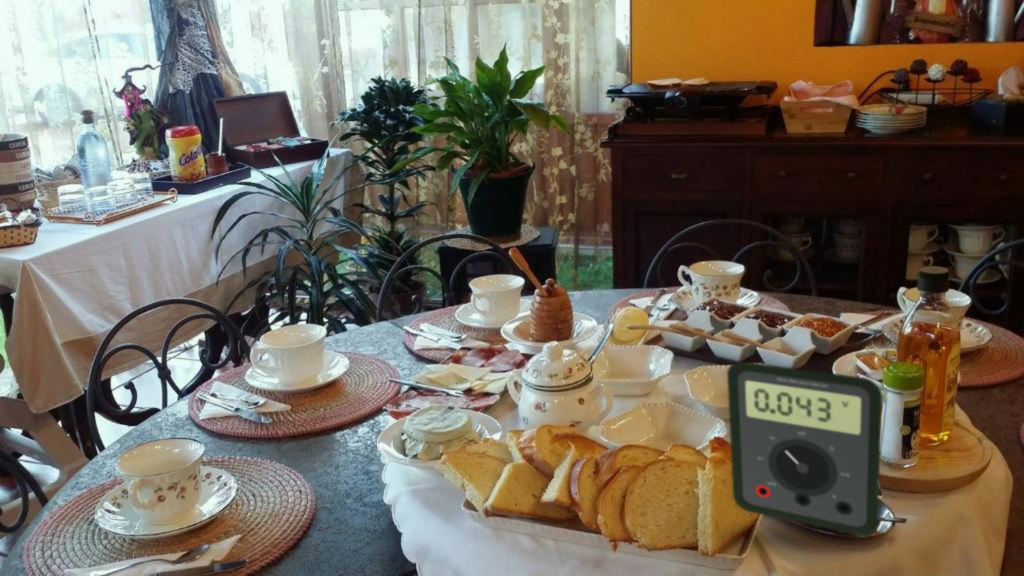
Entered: 0.043 V
